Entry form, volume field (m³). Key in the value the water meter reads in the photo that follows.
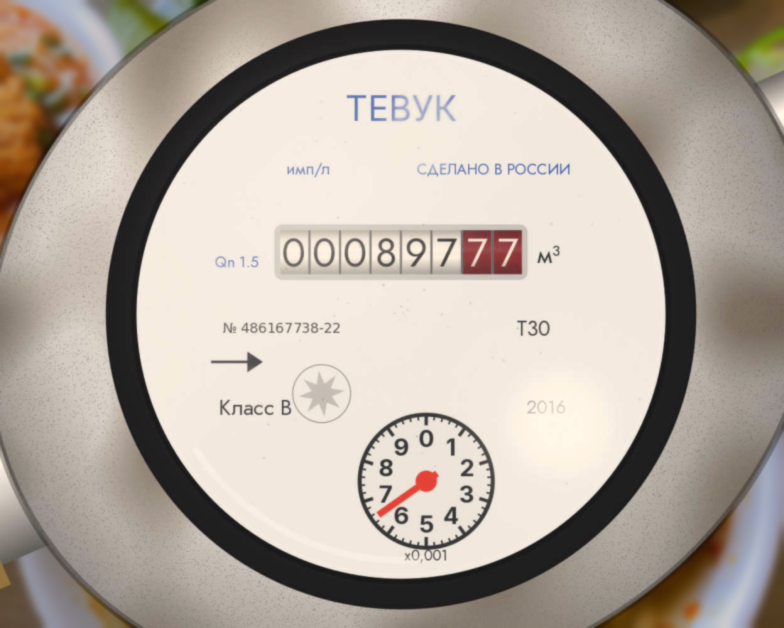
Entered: 897.776 m³
